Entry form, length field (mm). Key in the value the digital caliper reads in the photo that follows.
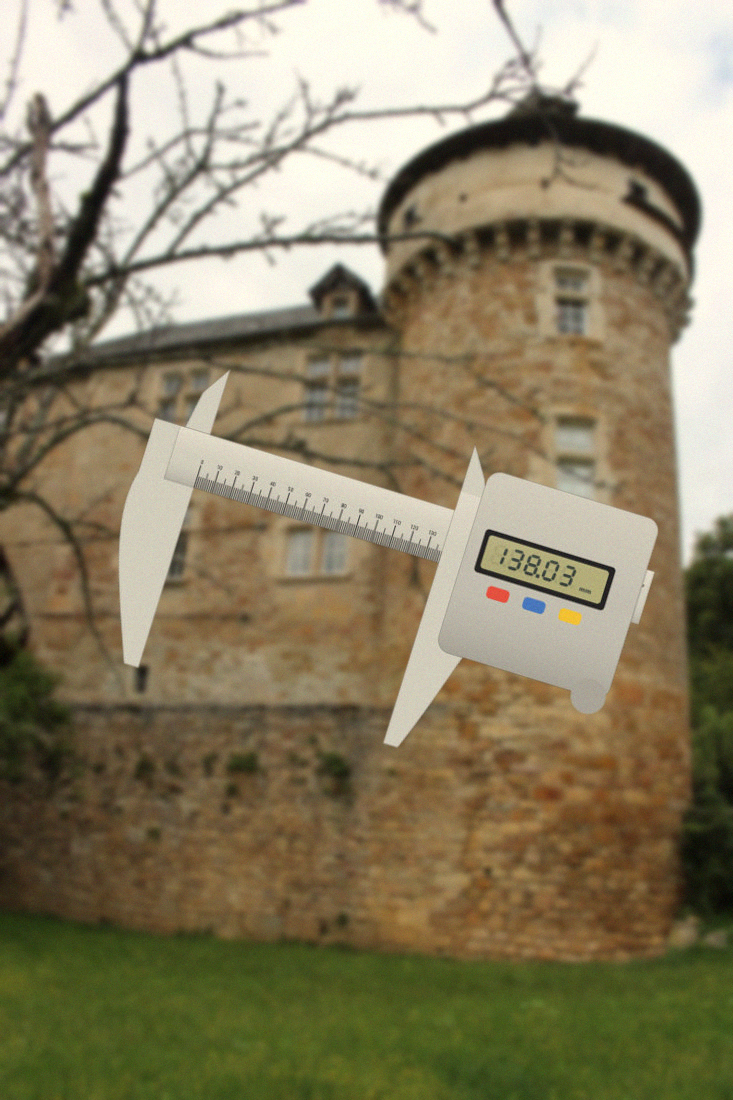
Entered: 138.03 mm
